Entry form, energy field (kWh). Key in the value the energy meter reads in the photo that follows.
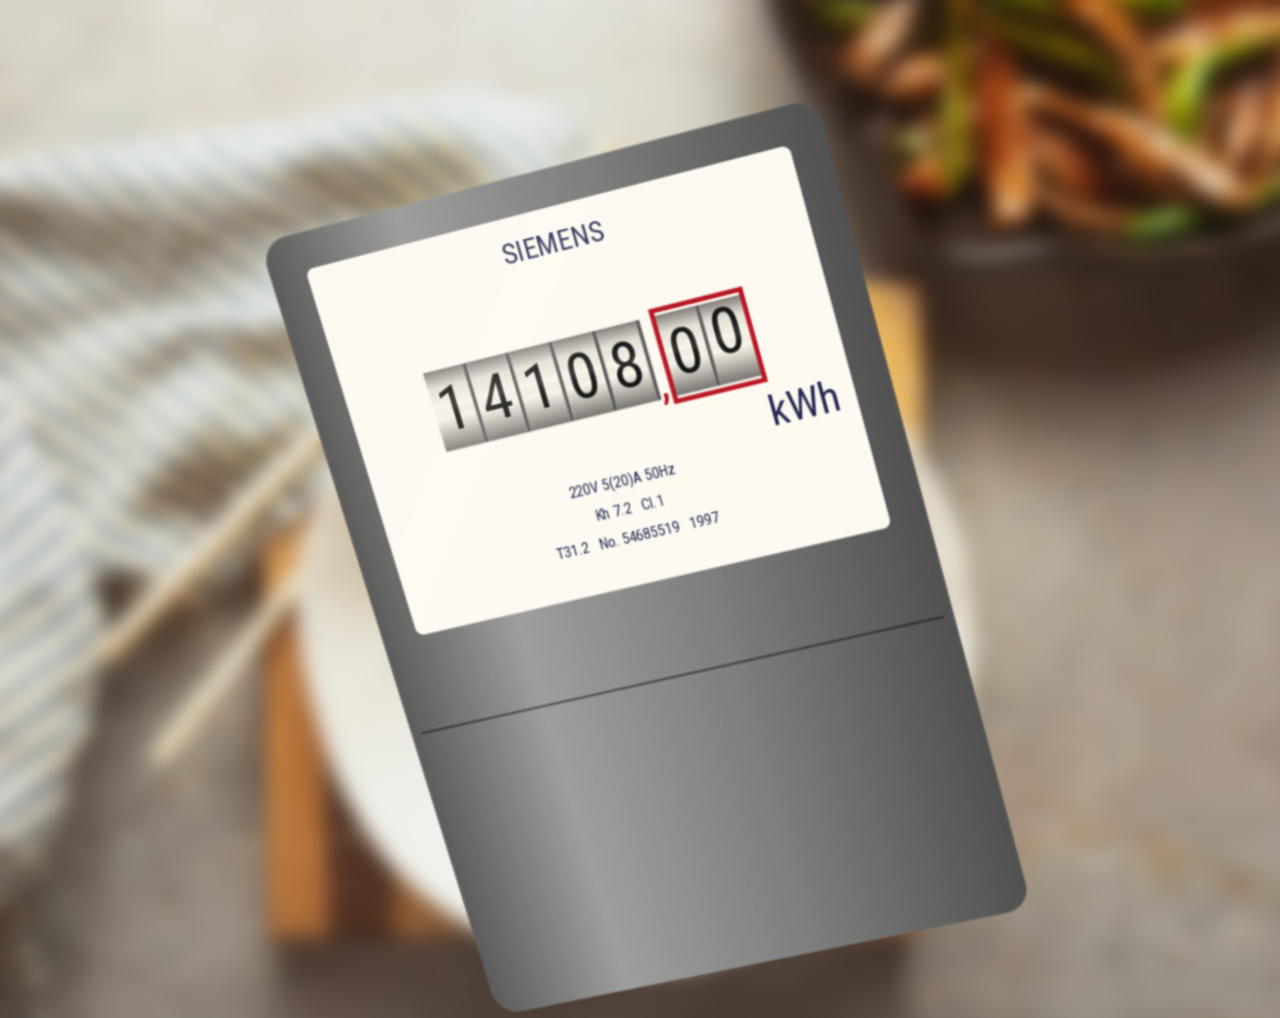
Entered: 14108.00 kWh
